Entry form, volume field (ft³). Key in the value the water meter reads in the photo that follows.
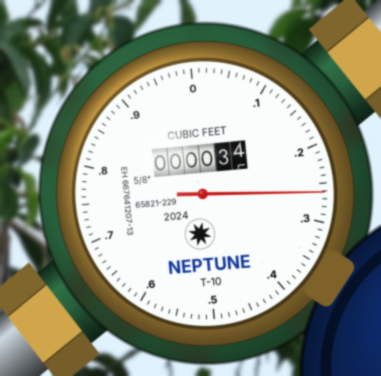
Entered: 34.26 ft³
